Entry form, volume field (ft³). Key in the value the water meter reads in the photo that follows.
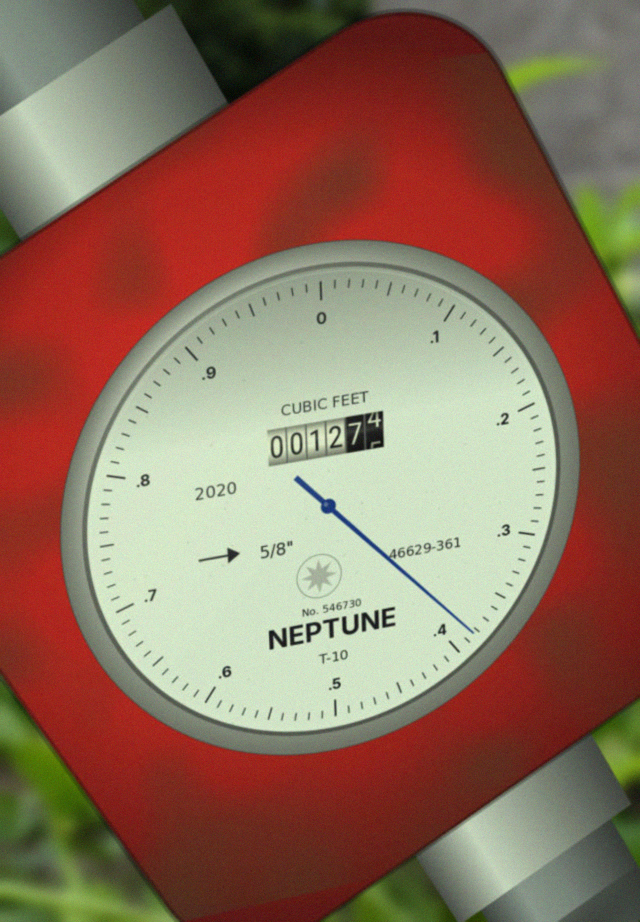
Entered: 1274.38 ft³
